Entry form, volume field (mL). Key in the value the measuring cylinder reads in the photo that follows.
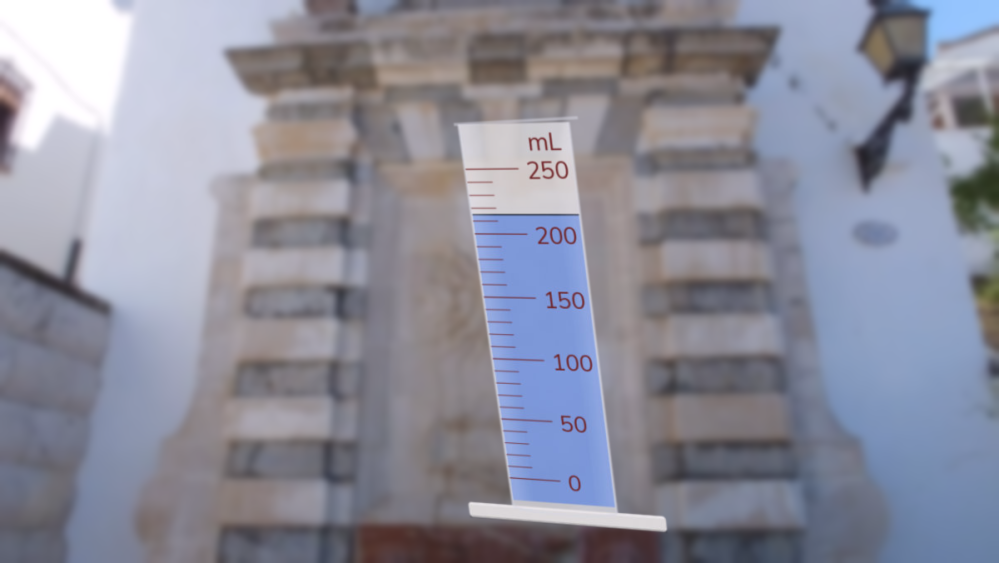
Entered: 215 mL
